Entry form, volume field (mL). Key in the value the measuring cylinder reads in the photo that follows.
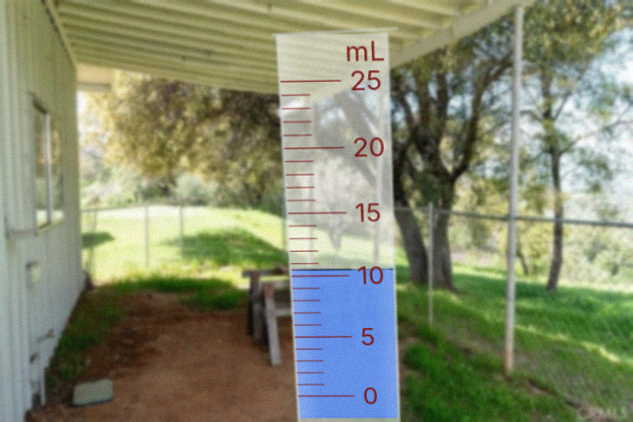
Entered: 10.5 mL
